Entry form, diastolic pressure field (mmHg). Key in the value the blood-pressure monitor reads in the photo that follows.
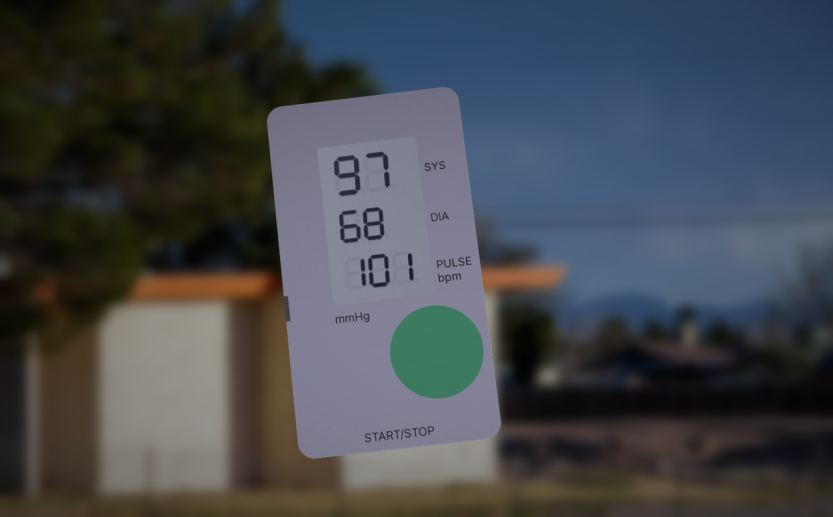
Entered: 68 mmHg
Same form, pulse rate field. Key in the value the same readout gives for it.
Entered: 101 bpm
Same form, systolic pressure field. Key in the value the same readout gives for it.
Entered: 97 mmHg
